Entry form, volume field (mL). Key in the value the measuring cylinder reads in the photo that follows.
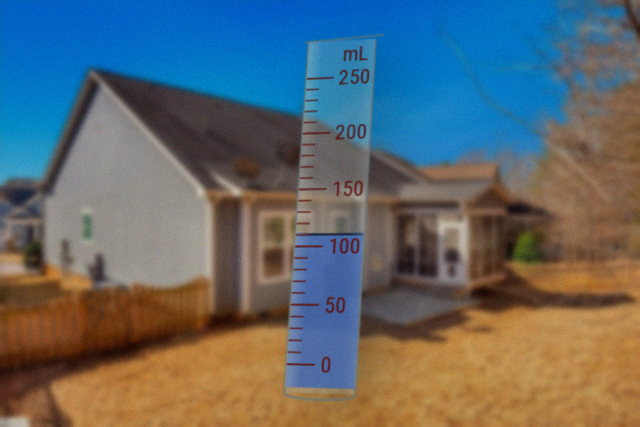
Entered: 110 mL
